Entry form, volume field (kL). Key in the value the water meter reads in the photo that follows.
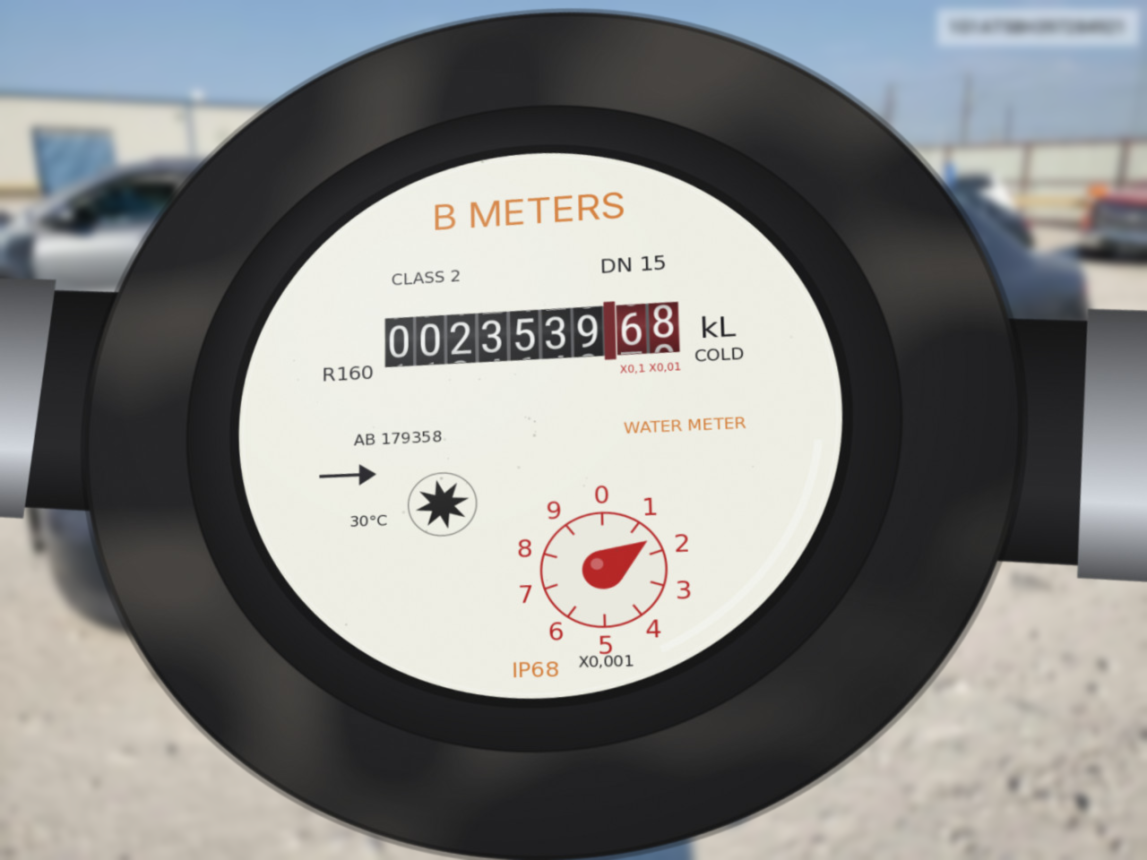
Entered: 23539.681 kL
